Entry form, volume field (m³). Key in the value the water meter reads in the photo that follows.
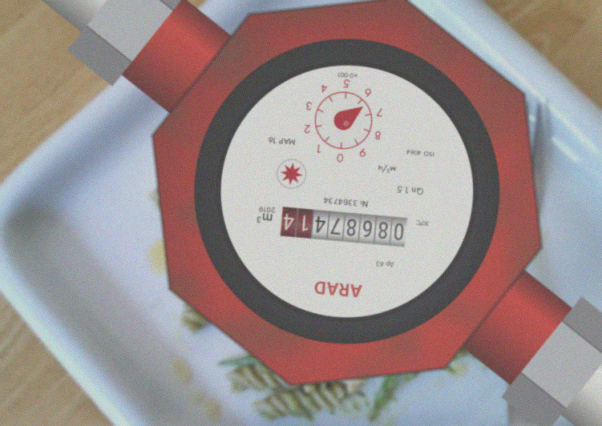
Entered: 86874.146 m³
